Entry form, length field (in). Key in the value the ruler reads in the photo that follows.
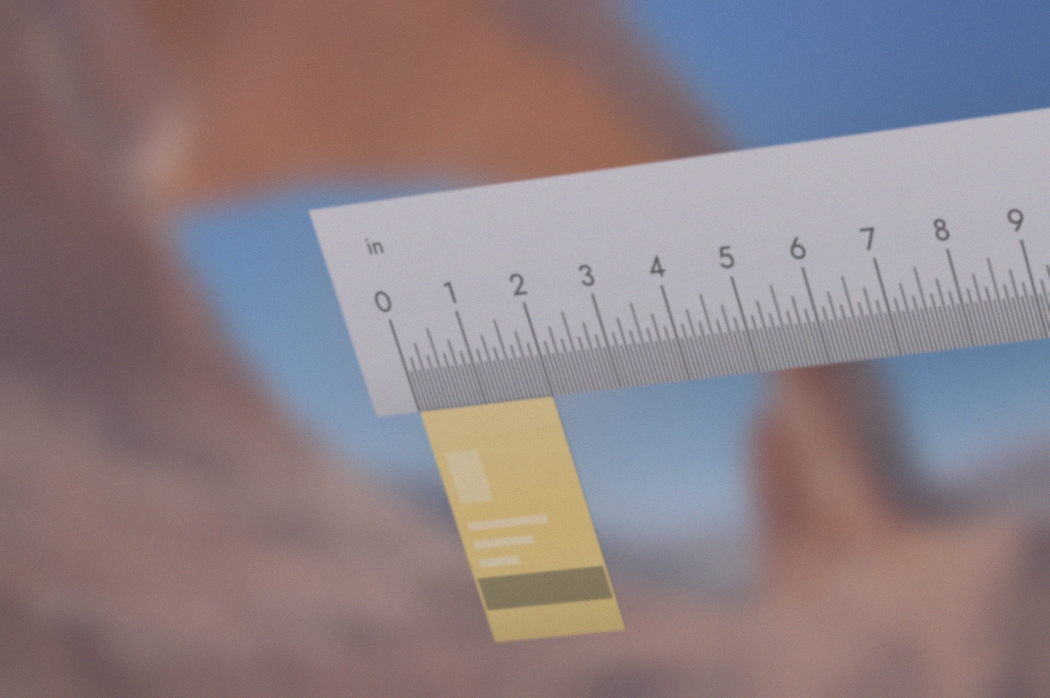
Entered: 2 in
